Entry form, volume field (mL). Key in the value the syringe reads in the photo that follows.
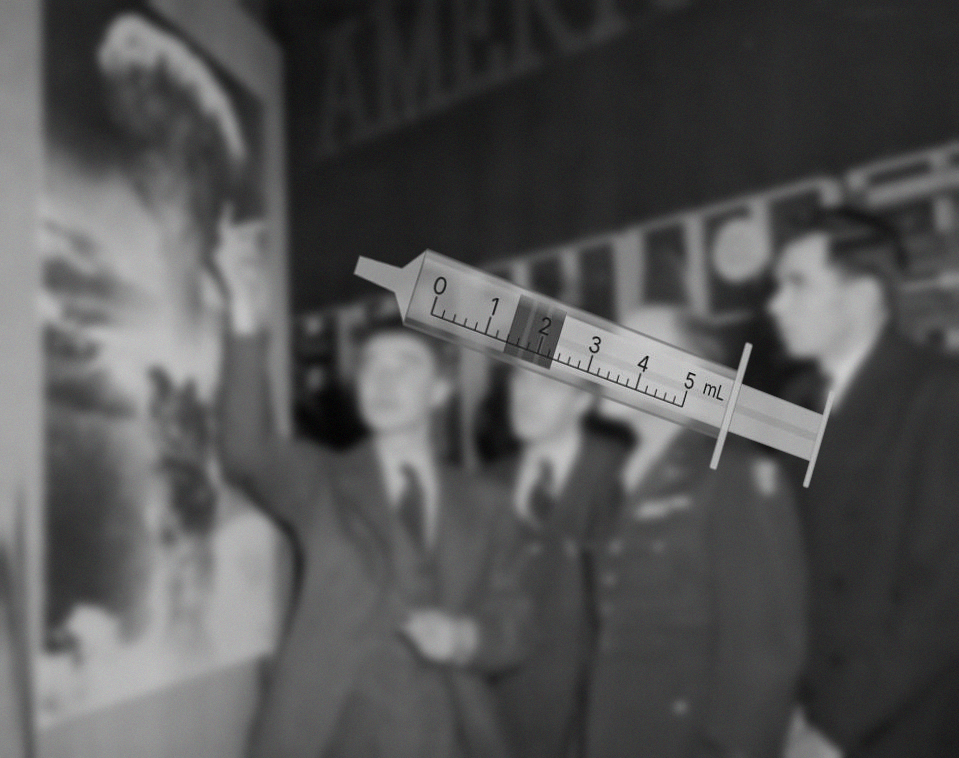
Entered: 1.4 mL
